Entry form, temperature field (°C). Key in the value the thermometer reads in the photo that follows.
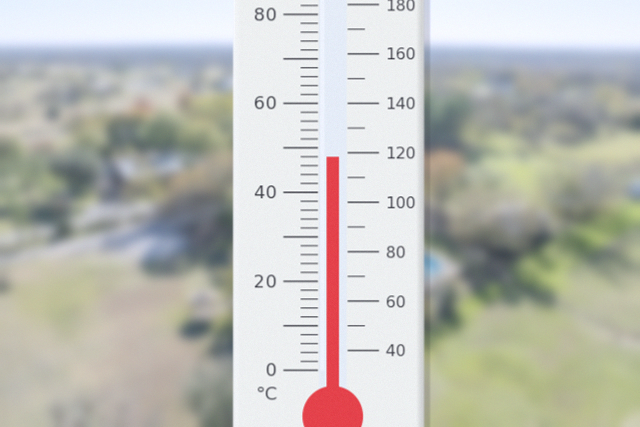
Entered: 48 °C
